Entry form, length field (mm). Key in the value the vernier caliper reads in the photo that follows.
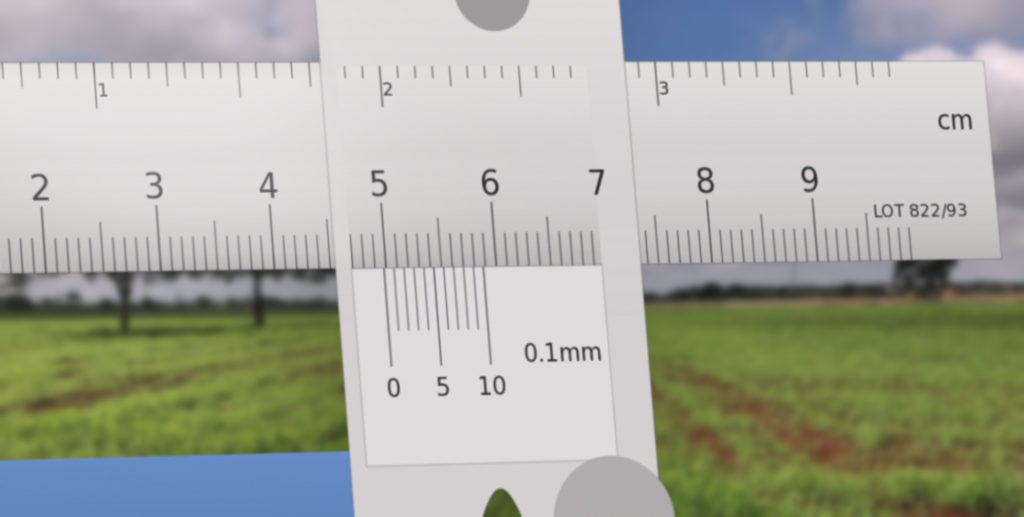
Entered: 49.8 mm
